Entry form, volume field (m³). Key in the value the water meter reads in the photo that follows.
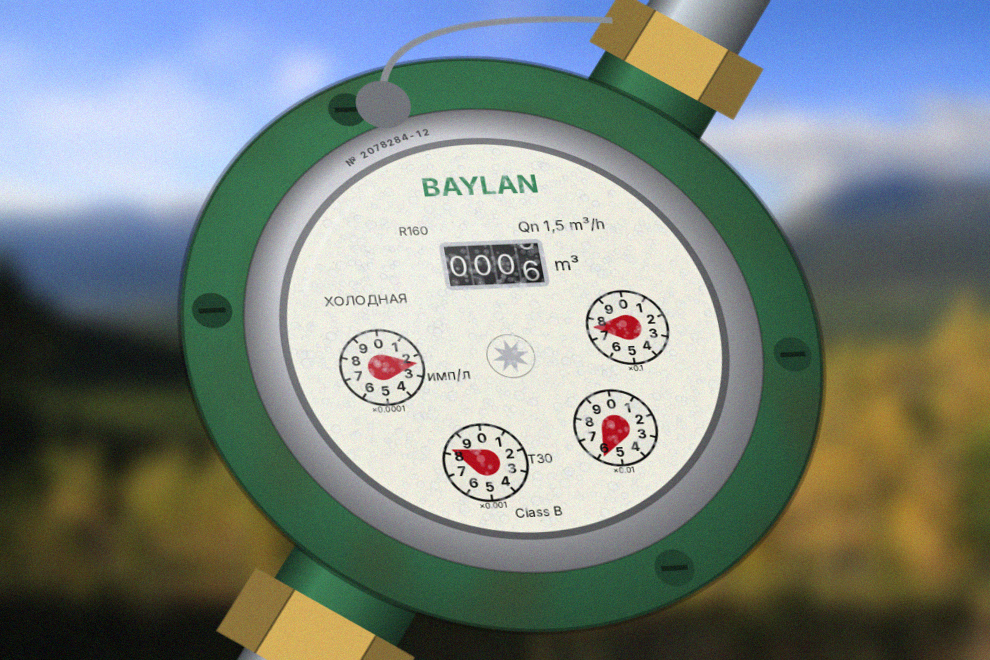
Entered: 5.7582 m³
